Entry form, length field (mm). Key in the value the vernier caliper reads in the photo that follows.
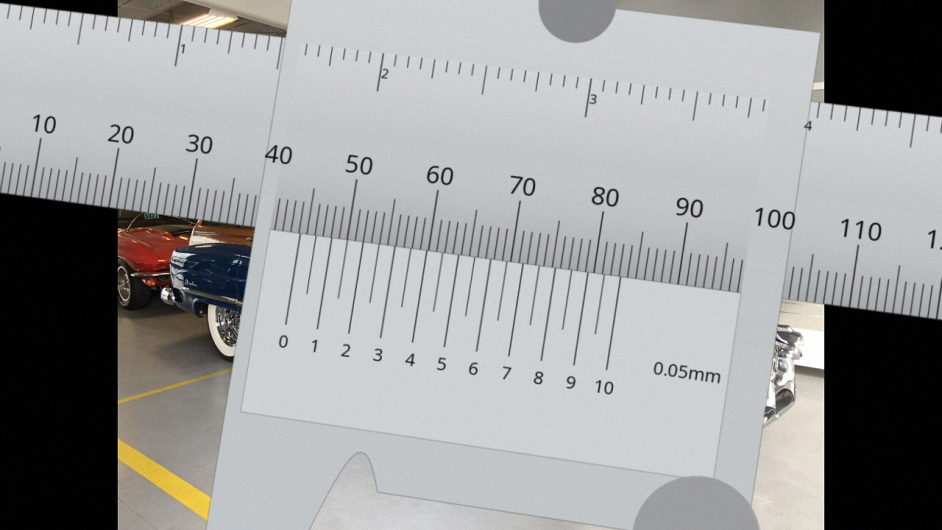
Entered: 44.2 mm
